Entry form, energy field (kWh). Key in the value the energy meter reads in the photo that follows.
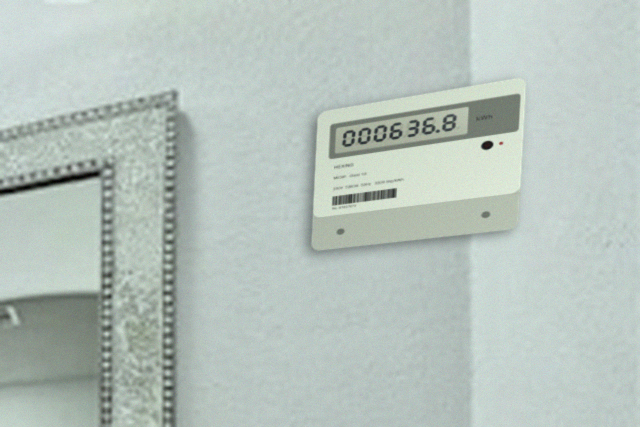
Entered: 636.8 kWh
